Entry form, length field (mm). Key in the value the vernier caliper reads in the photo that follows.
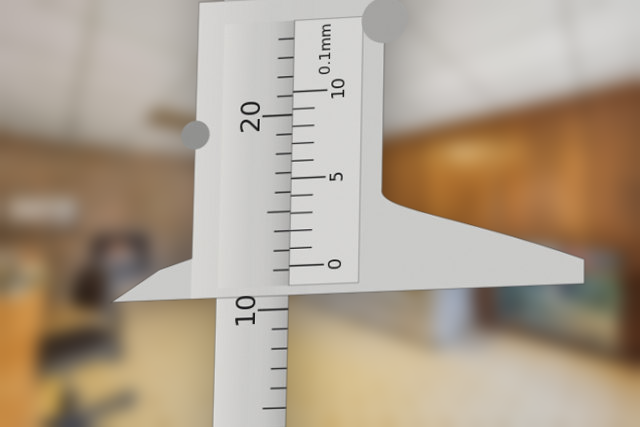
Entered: 12.2 mm
